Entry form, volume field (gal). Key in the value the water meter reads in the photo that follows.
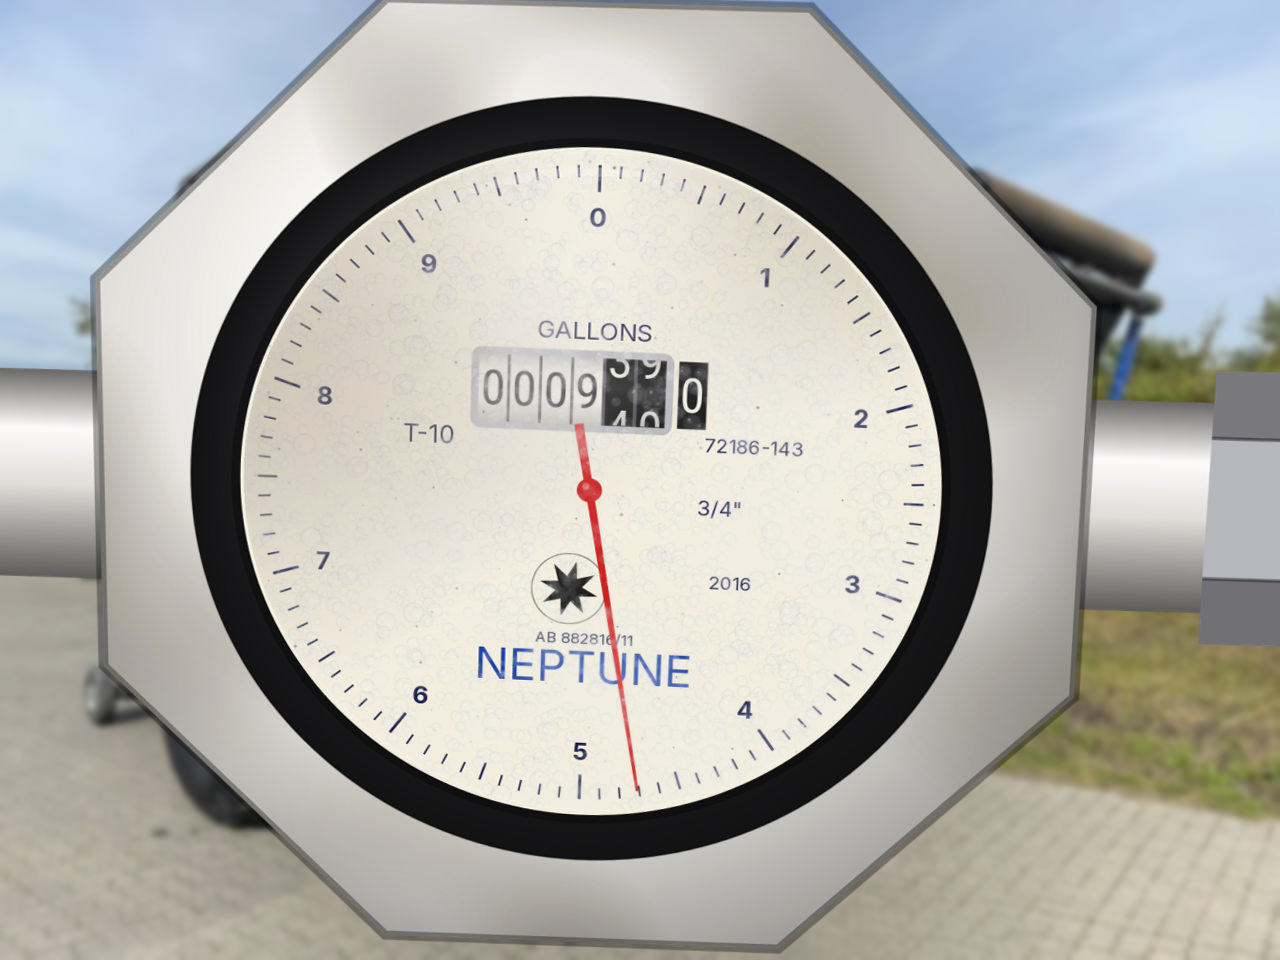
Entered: 9394.7 gal
